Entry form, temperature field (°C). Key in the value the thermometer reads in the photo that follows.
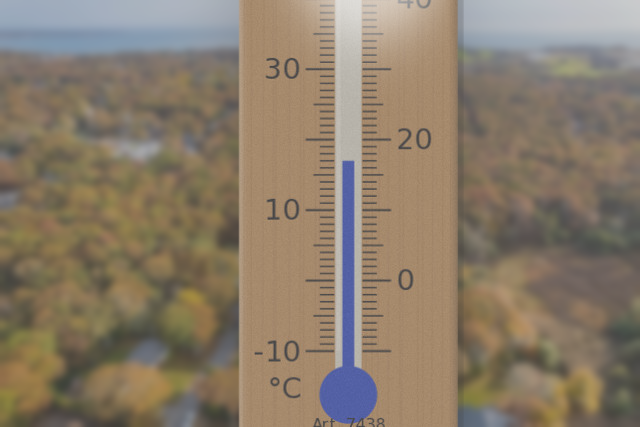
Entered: 17 °C
